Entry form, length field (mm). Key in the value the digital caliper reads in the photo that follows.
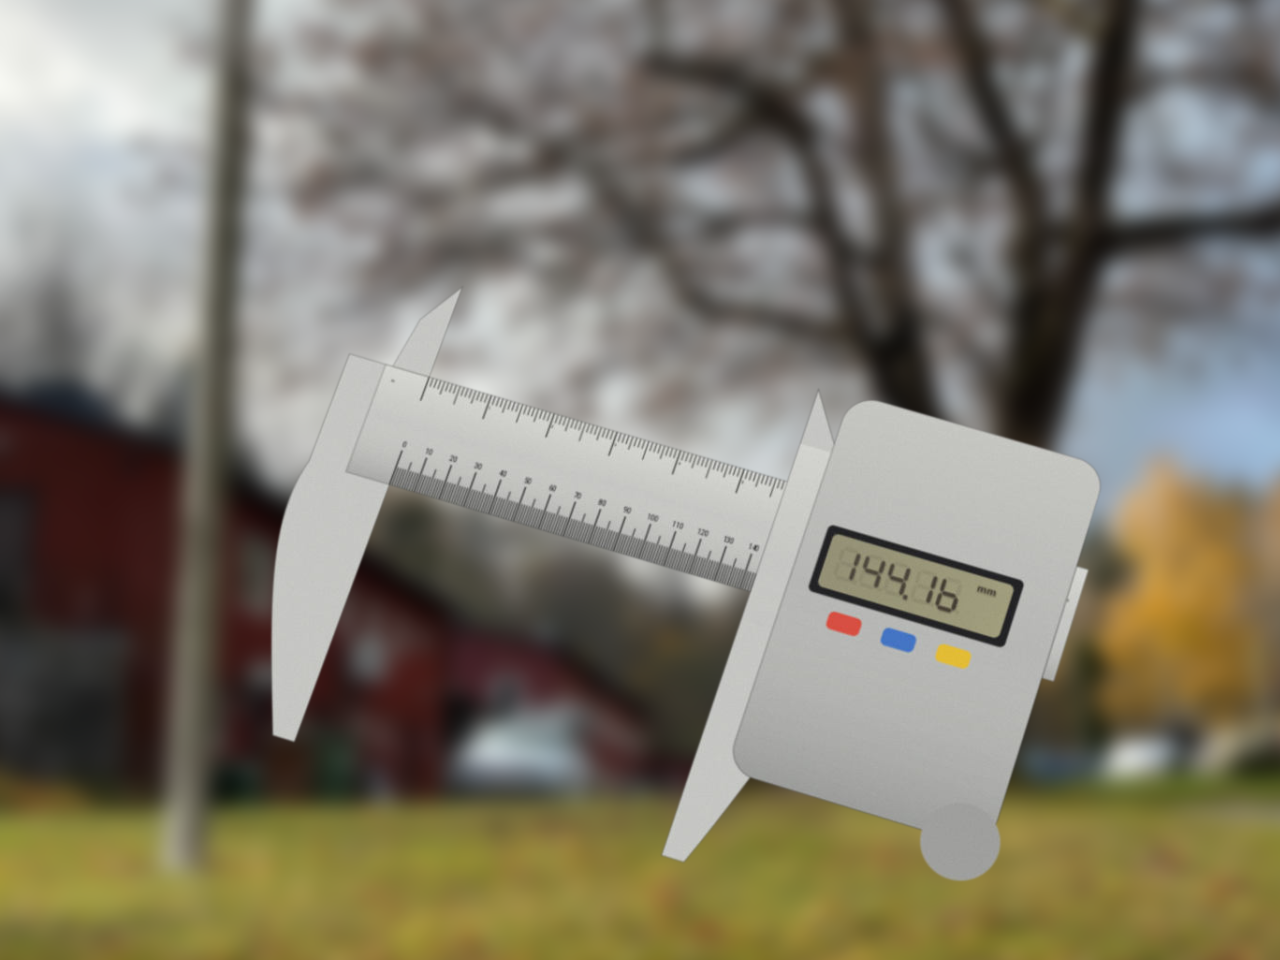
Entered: 144.16 mm
